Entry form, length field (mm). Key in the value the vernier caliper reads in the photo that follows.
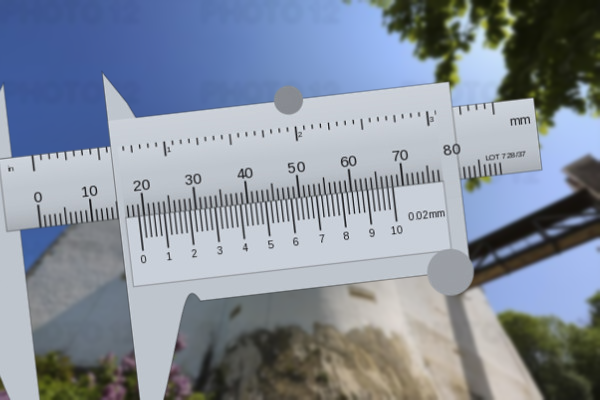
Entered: 19.0 mm
